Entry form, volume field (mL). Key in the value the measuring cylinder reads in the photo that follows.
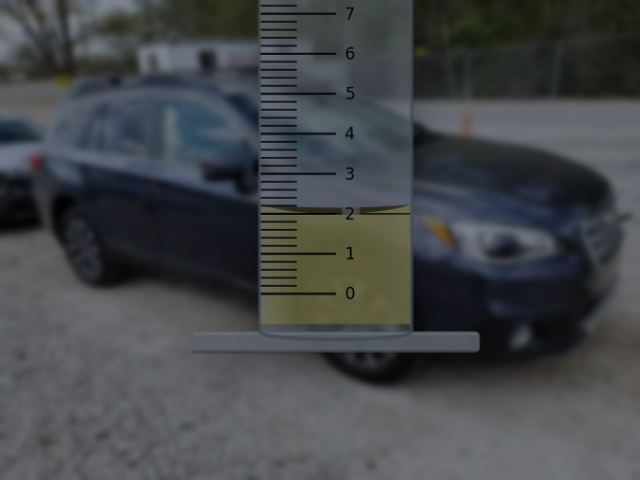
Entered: 2 mL
